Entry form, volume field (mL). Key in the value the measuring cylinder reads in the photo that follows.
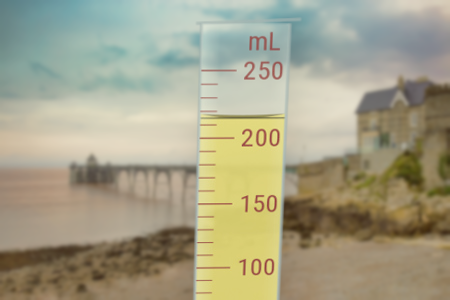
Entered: 215 mL
